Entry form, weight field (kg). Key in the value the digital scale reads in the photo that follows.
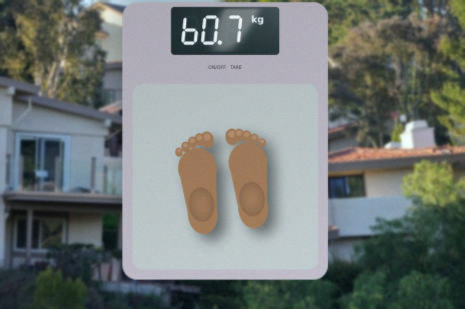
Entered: 60.7 kg
